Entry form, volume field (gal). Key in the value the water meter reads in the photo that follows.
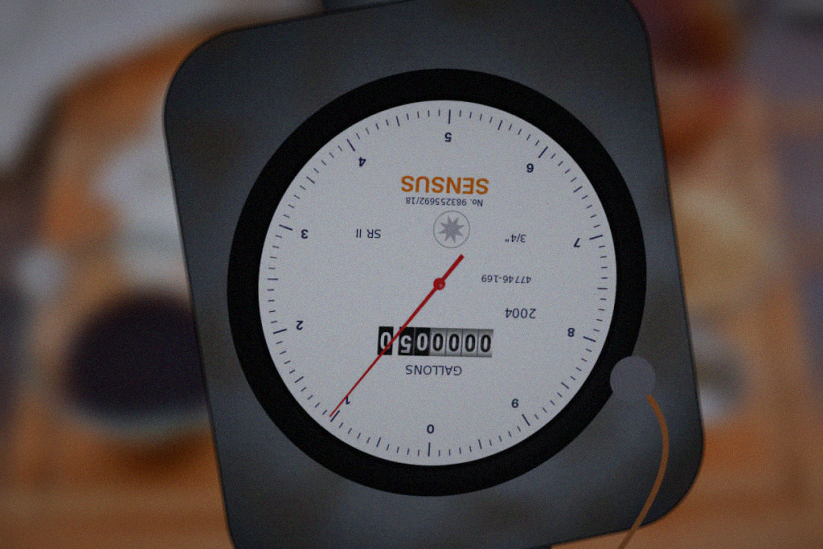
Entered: 51.0 gal
